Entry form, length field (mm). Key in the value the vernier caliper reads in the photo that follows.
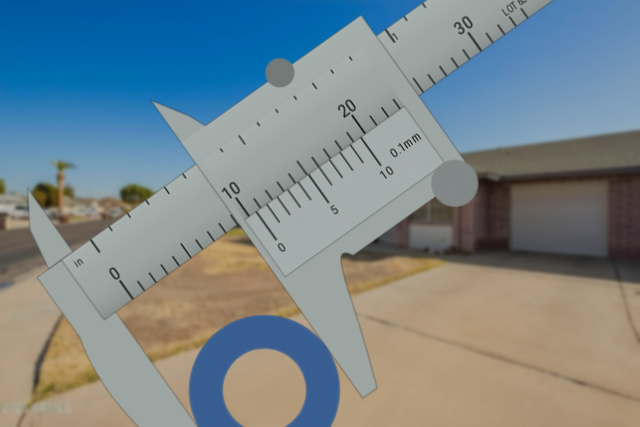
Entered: 10.6 mm
